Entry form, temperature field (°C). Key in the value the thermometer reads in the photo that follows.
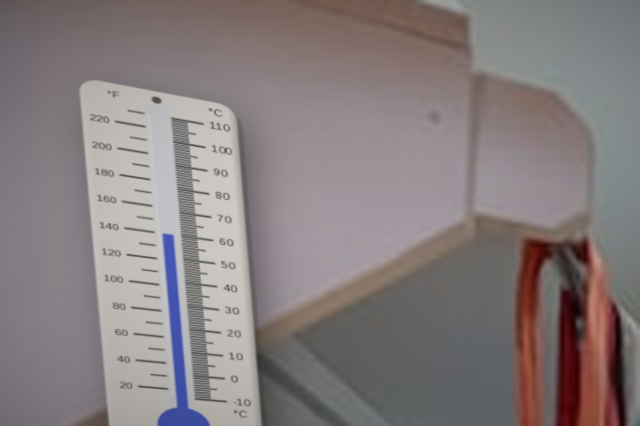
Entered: 60 °C
